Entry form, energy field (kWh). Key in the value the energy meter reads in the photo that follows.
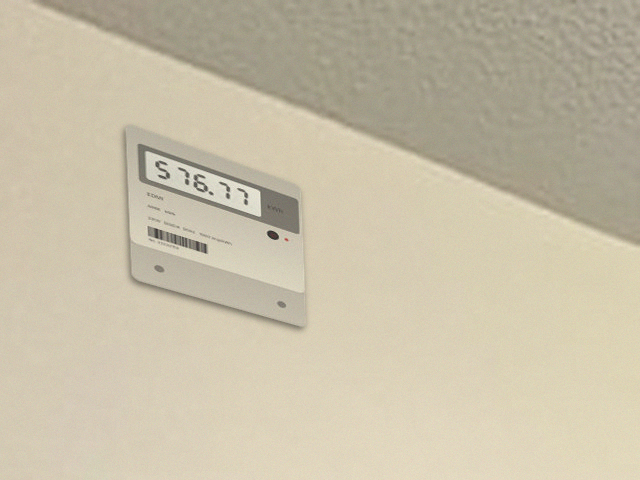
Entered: 576.77 kWh
